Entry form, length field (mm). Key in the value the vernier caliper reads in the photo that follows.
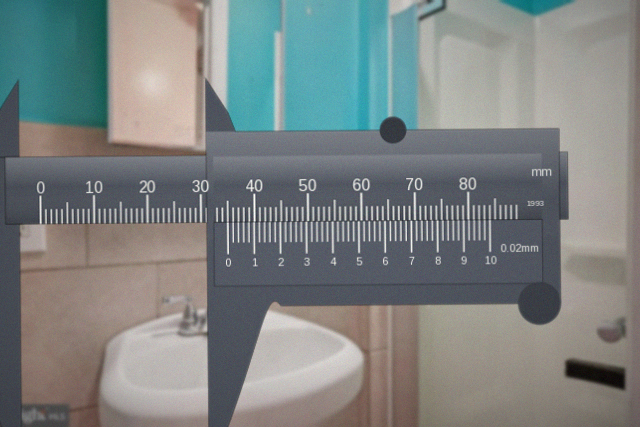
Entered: 35.0 mm
